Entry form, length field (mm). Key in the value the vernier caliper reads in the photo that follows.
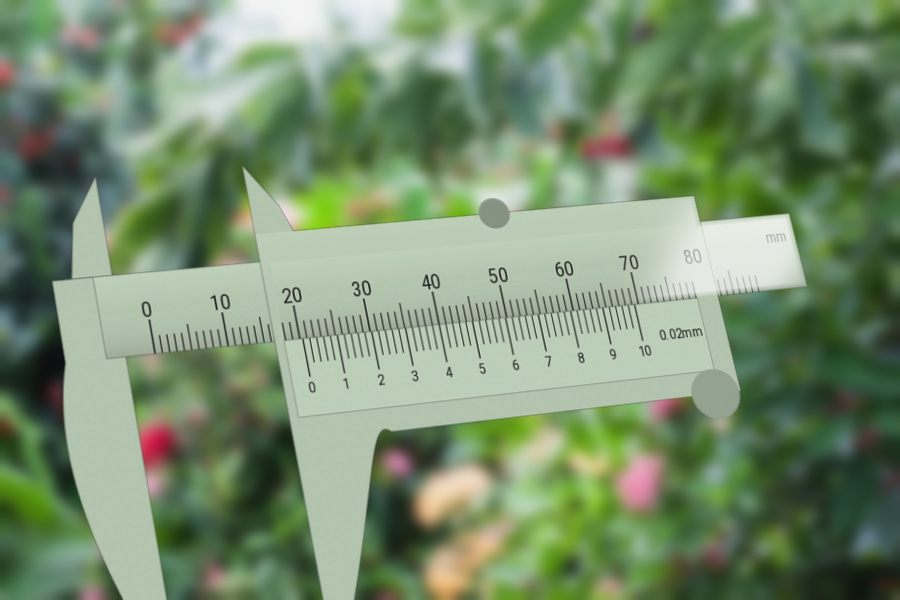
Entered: 20.4 mm
